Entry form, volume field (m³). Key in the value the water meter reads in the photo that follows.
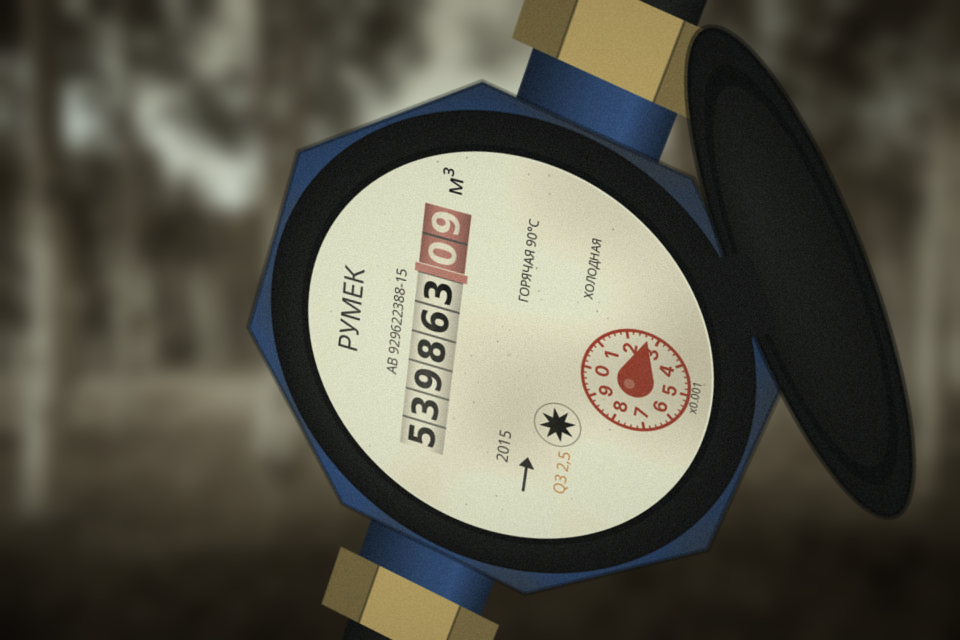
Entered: 539863.092 m³
